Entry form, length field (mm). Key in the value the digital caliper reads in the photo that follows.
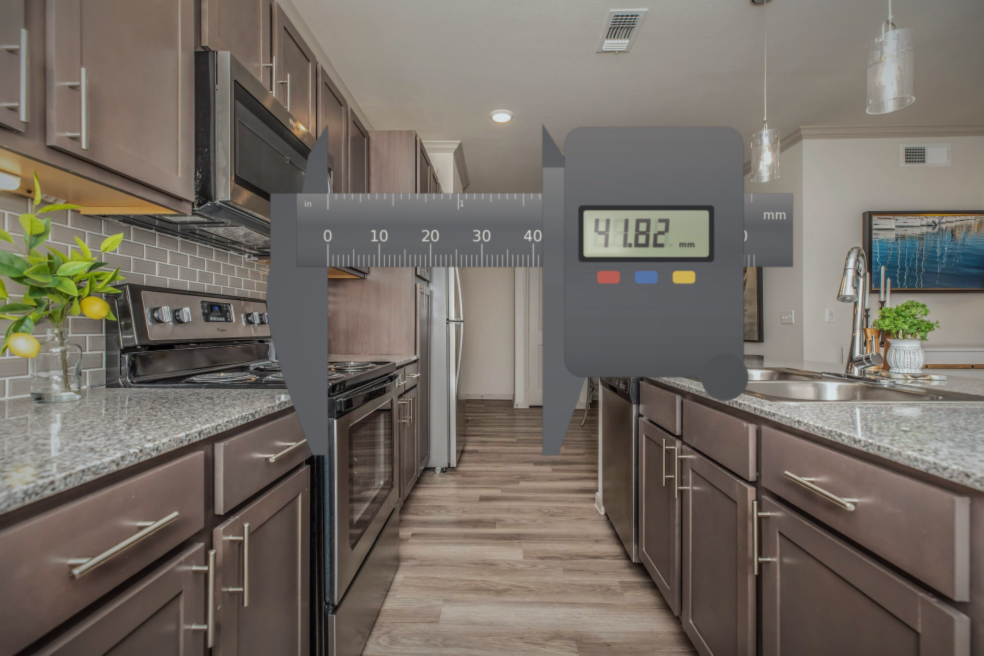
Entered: 41.82 mm
